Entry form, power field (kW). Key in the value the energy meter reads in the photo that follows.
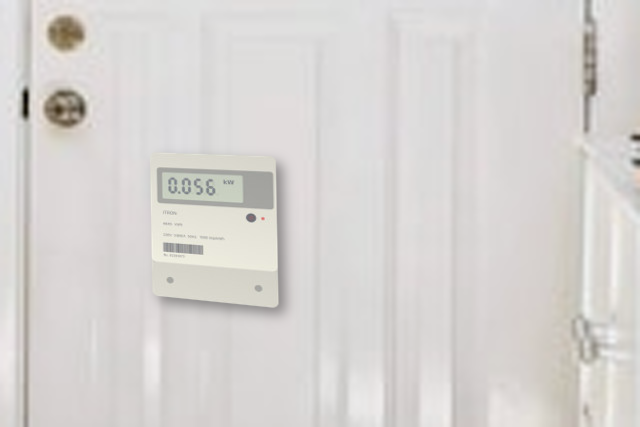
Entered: 0.056 kW
